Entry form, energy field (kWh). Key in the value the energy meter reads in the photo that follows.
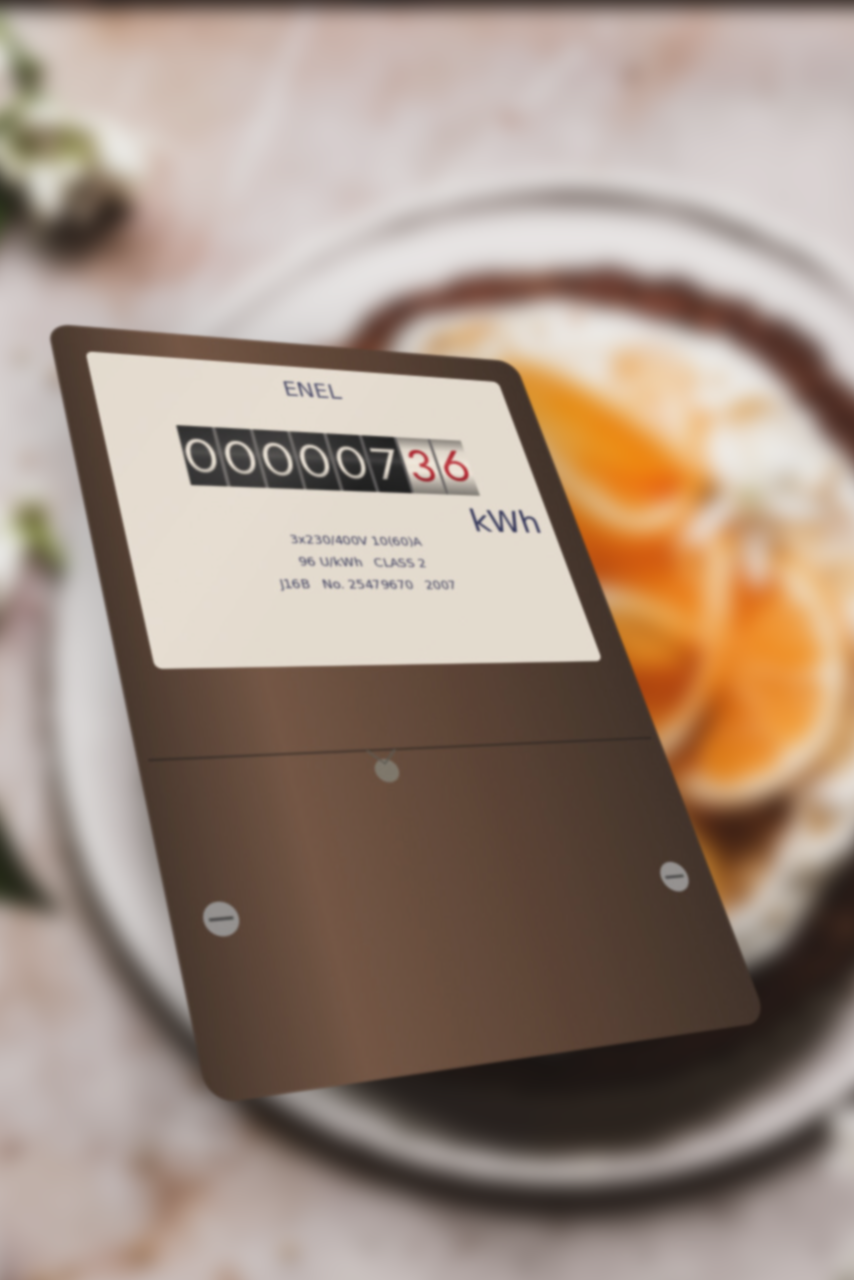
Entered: 7.36 kWh
